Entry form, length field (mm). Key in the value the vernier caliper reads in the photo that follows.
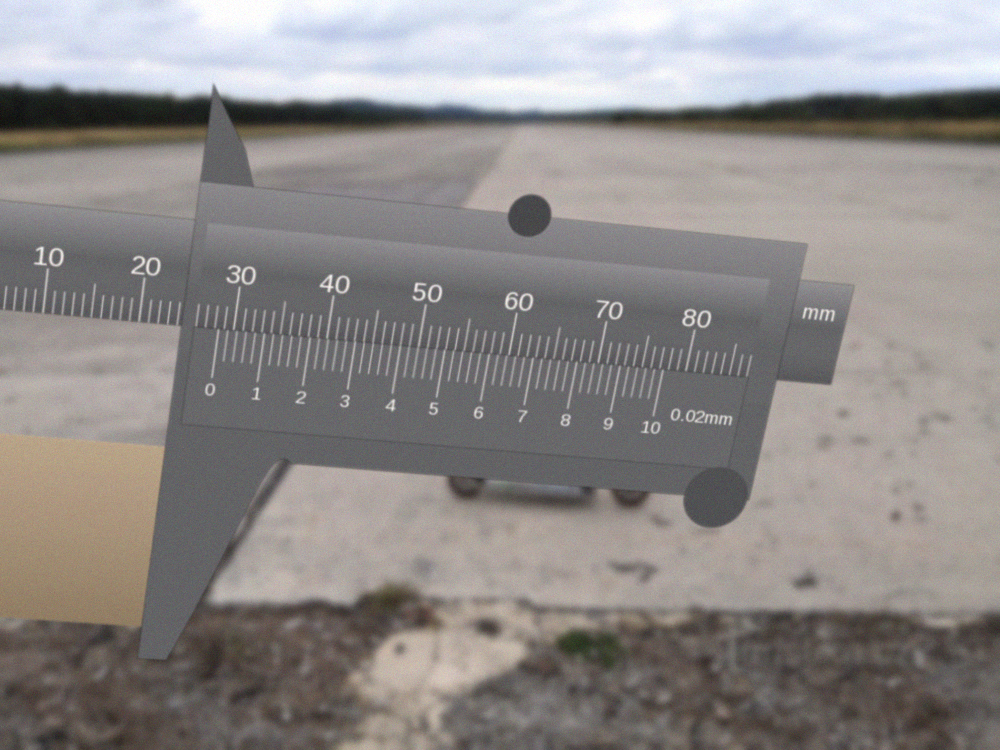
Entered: 28.4 mm
